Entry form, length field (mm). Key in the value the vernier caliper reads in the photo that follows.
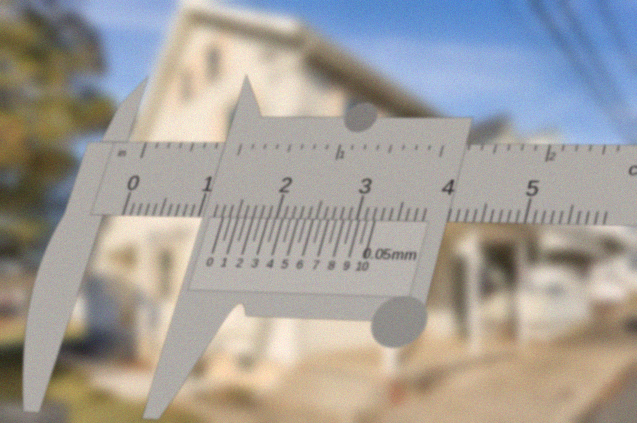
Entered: 13.2 mm
